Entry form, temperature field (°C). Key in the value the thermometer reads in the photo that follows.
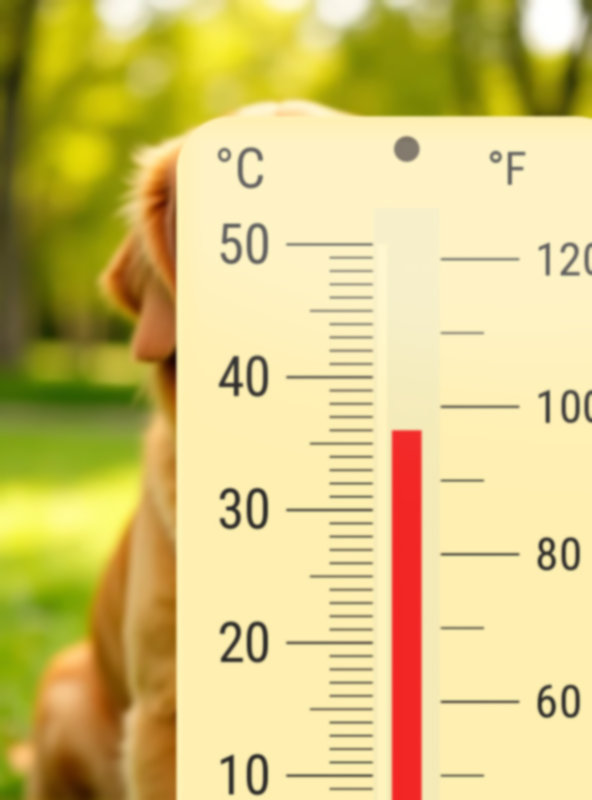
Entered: 36 °C
